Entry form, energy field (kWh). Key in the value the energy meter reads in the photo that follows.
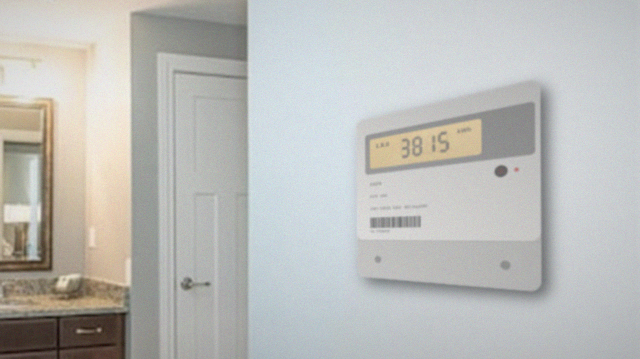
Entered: 3815 kWh
